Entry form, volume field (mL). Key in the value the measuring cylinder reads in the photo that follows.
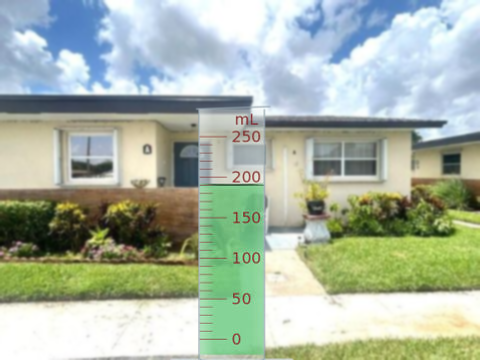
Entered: 190 mL
